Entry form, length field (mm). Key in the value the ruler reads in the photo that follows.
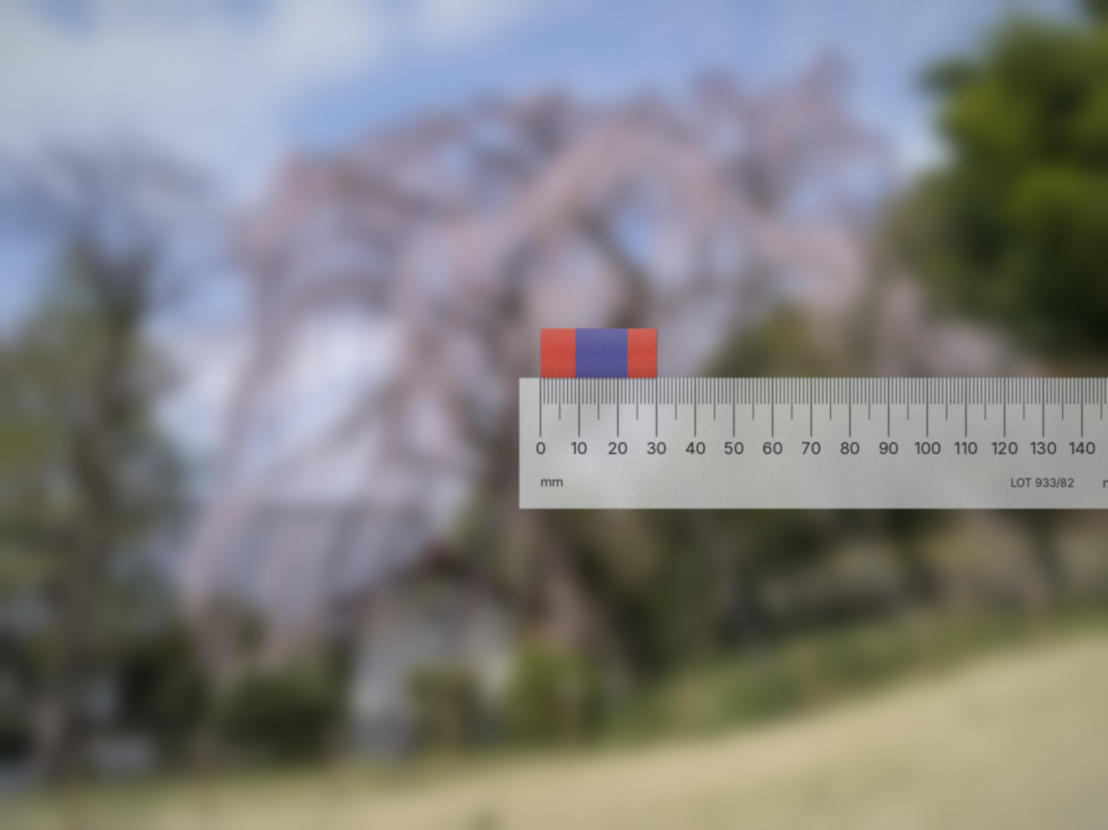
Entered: 30 mm
